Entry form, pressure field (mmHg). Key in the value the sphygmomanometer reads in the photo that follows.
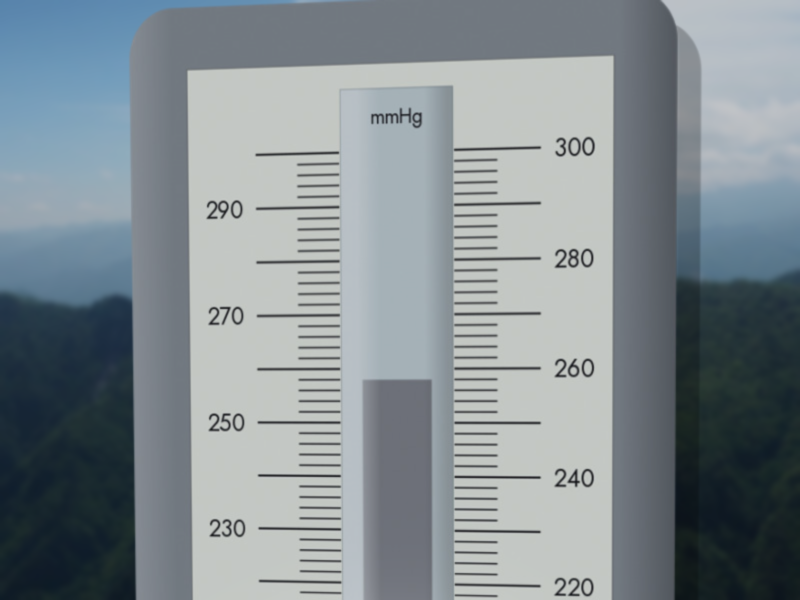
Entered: 258 mmHg
